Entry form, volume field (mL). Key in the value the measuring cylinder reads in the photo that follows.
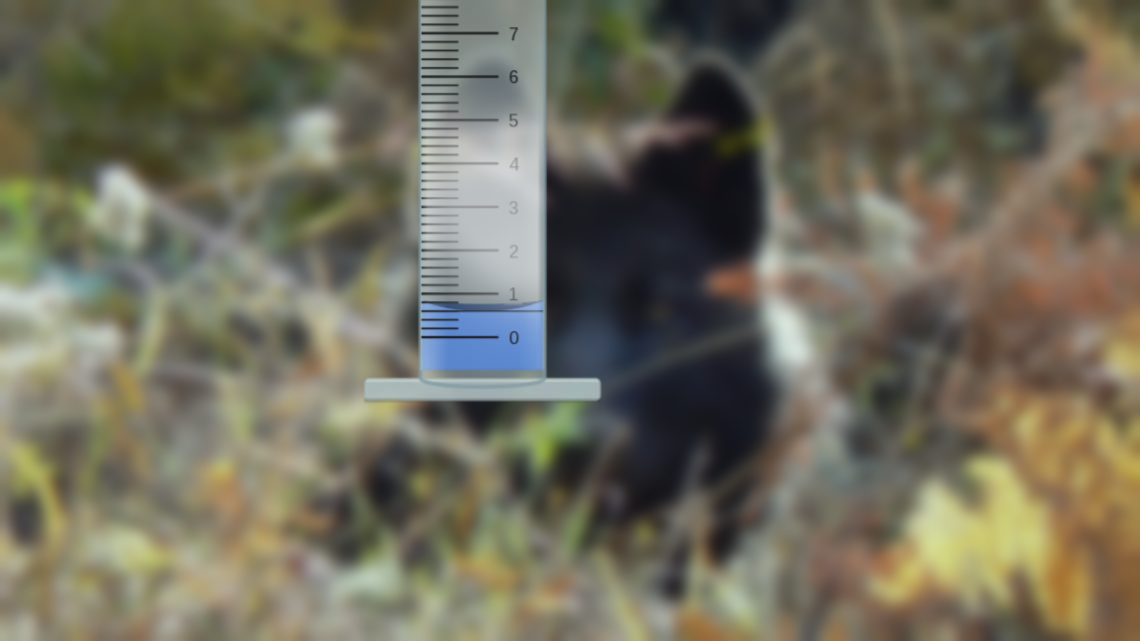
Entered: 0.6 mL
